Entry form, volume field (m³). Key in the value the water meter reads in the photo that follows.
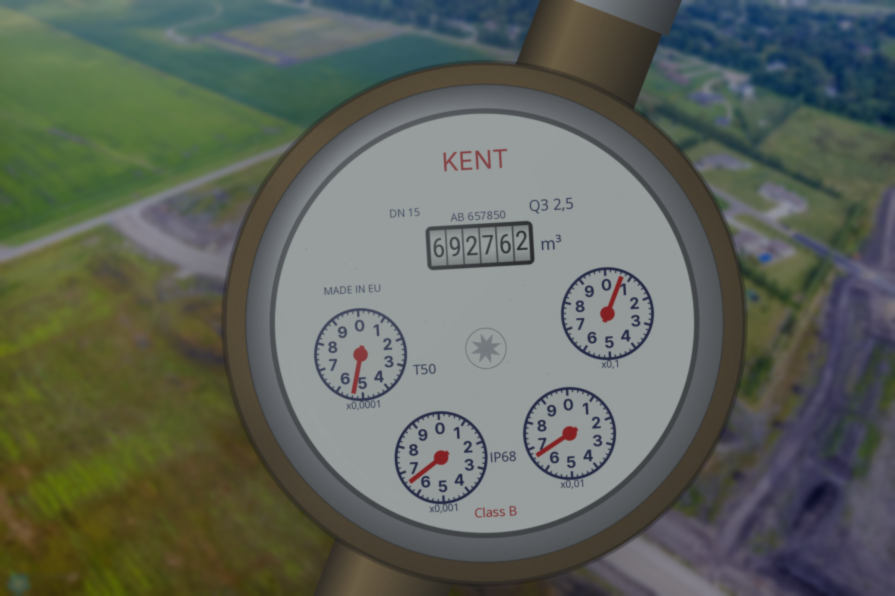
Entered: 692762.0665 m³
